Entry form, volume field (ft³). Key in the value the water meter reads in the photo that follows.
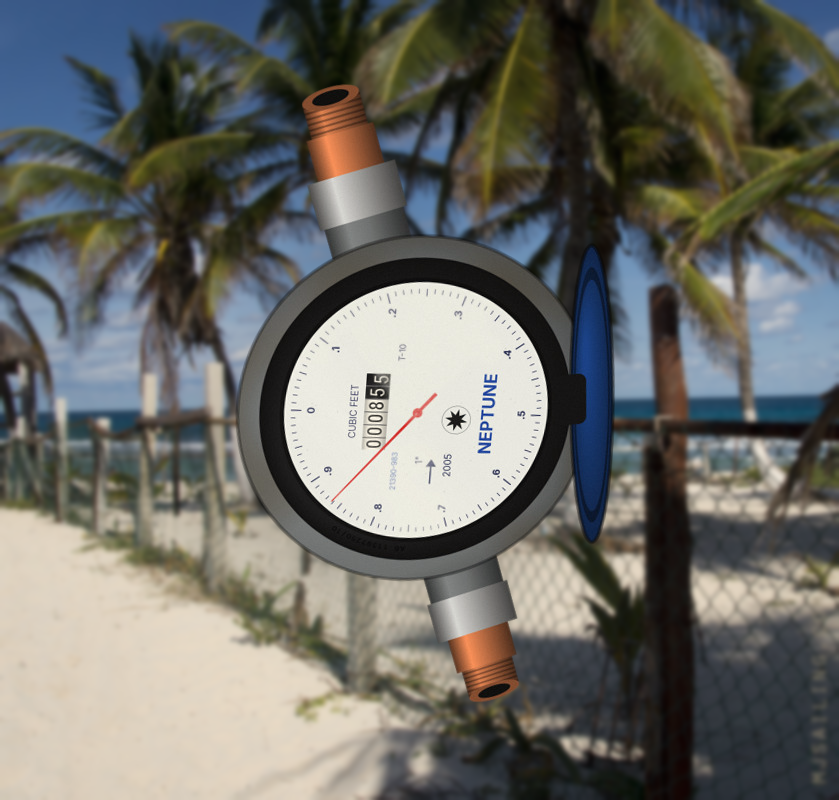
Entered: 854.86 ft³
